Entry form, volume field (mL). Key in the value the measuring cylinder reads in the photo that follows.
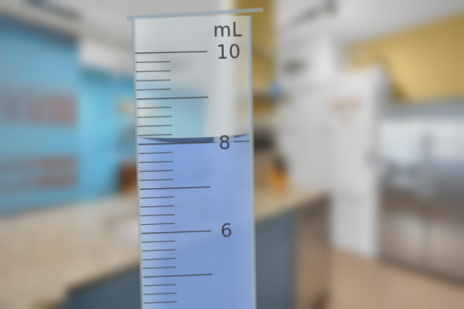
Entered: 8 mL
